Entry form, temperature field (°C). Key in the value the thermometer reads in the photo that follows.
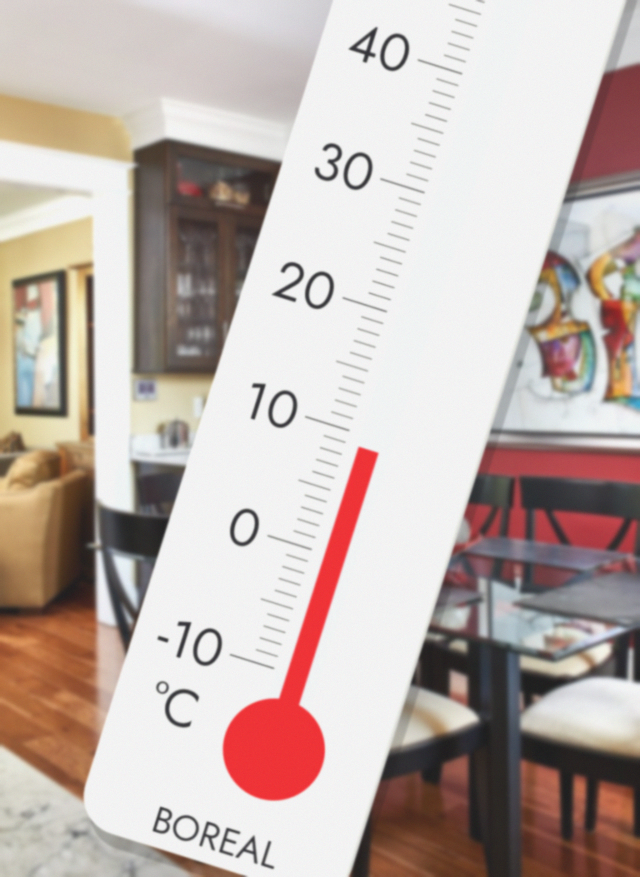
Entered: 9 °C
